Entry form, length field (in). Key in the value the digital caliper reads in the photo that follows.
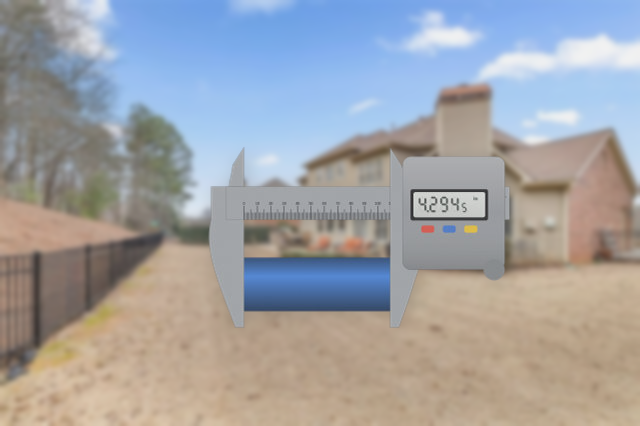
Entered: 4.2945 in
